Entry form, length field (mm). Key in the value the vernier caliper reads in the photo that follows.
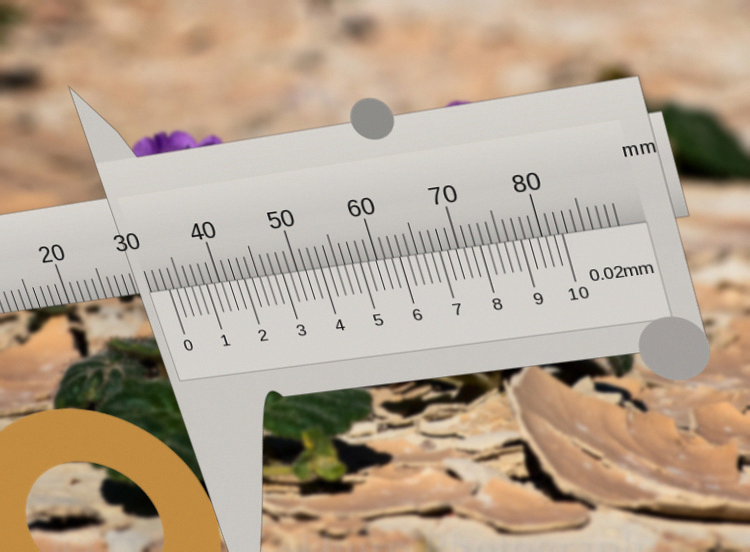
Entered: 33.4 mm
